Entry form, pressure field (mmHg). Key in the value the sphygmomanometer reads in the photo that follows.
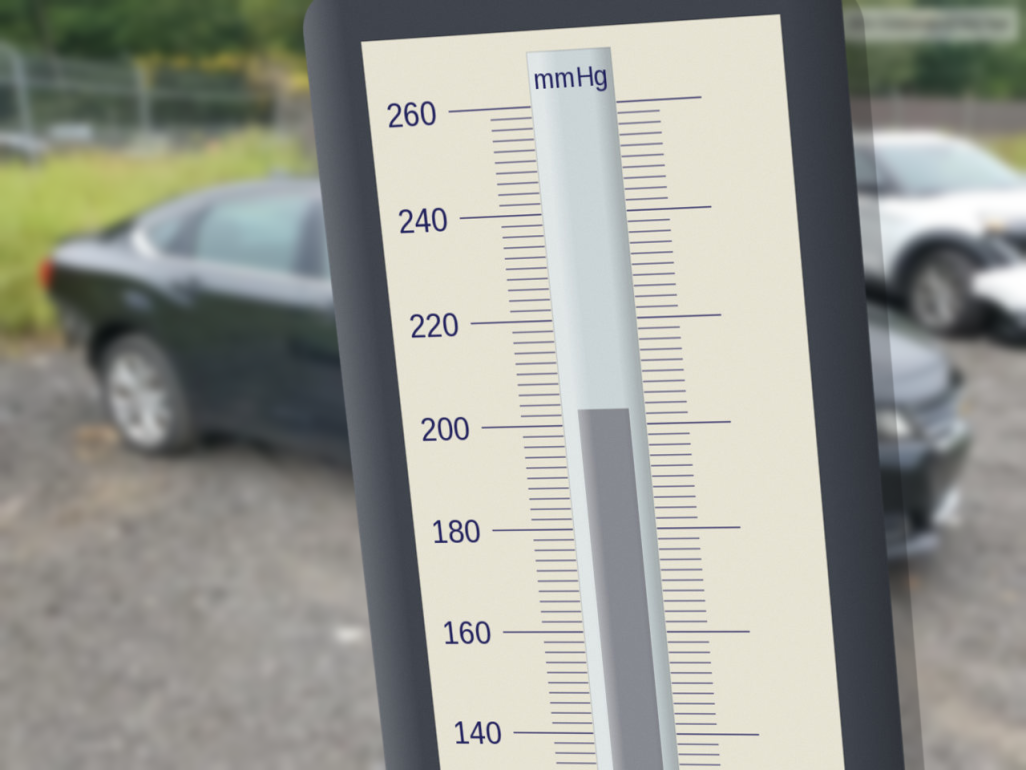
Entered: 203 mmHg
